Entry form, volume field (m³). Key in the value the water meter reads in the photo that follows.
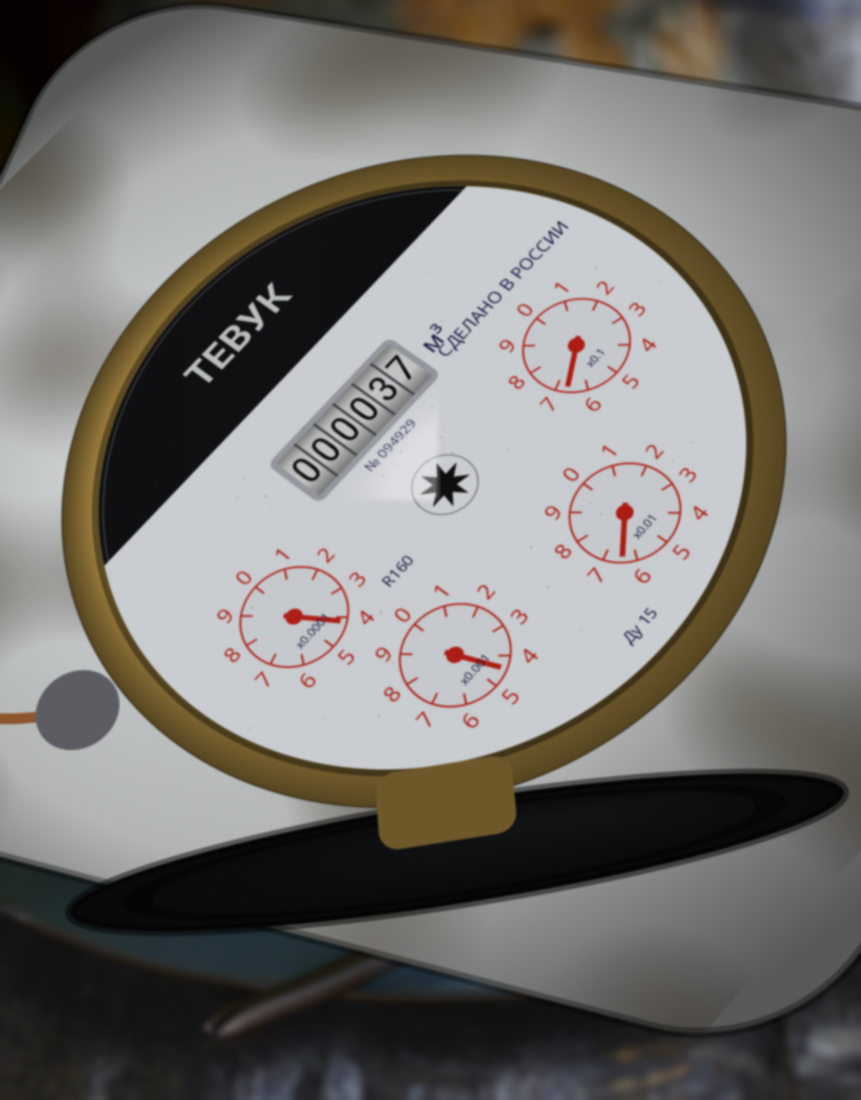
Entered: 37.6644 m³
